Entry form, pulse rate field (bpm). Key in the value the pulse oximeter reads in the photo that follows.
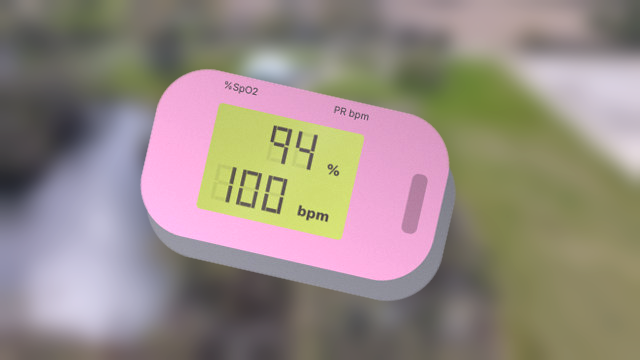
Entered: 100 bpm
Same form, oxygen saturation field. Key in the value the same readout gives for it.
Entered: 94 %
